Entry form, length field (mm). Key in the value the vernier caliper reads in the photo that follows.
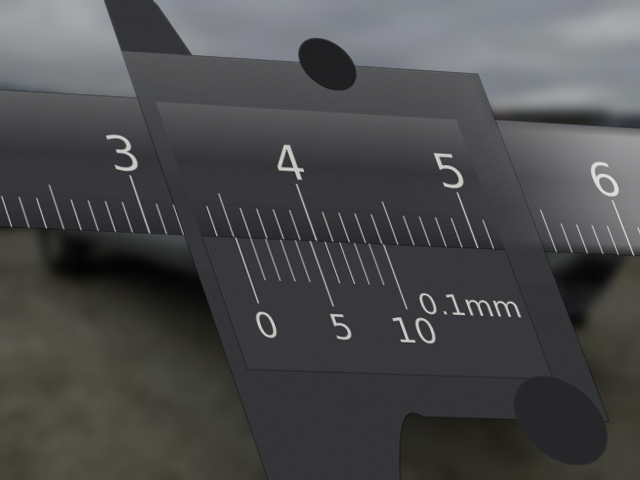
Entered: 35.1 mm
